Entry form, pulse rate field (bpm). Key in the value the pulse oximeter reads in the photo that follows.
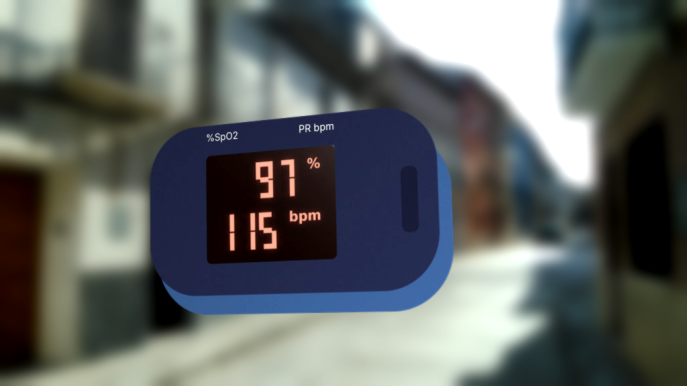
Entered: 115 bpm
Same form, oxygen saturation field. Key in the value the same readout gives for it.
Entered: 97 %
